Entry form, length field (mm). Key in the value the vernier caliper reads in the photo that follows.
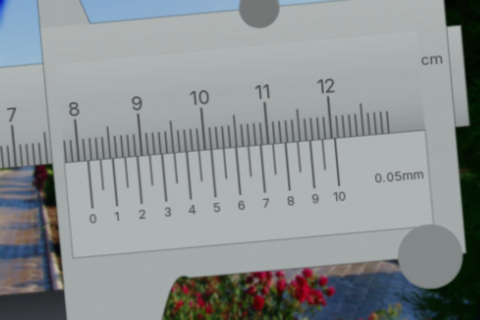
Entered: 81.5 mm
